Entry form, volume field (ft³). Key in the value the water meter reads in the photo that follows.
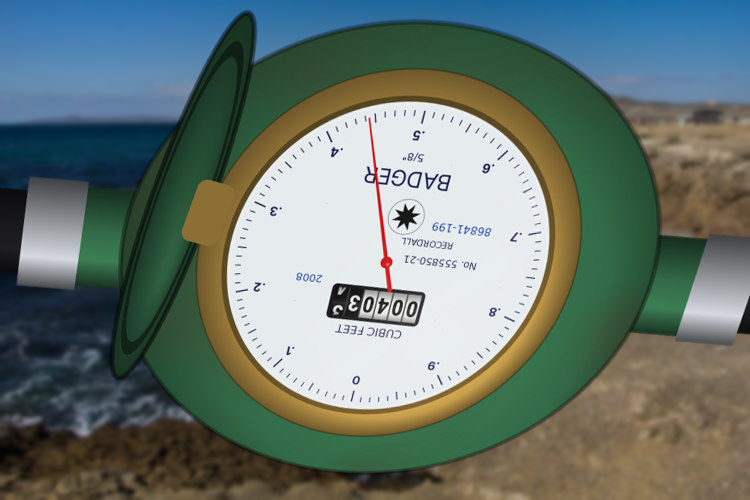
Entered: 4033.44 ft³
